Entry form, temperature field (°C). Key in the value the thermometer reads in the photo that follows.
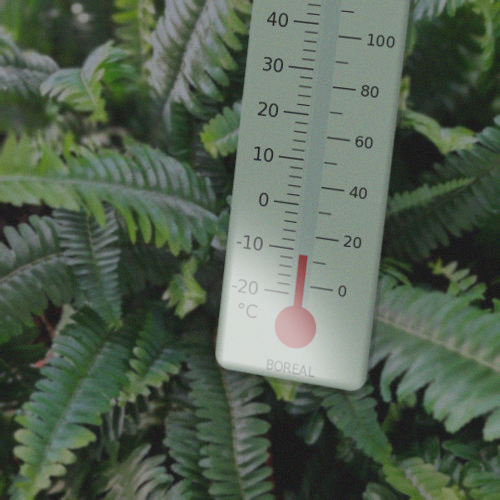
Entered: -11 °C
